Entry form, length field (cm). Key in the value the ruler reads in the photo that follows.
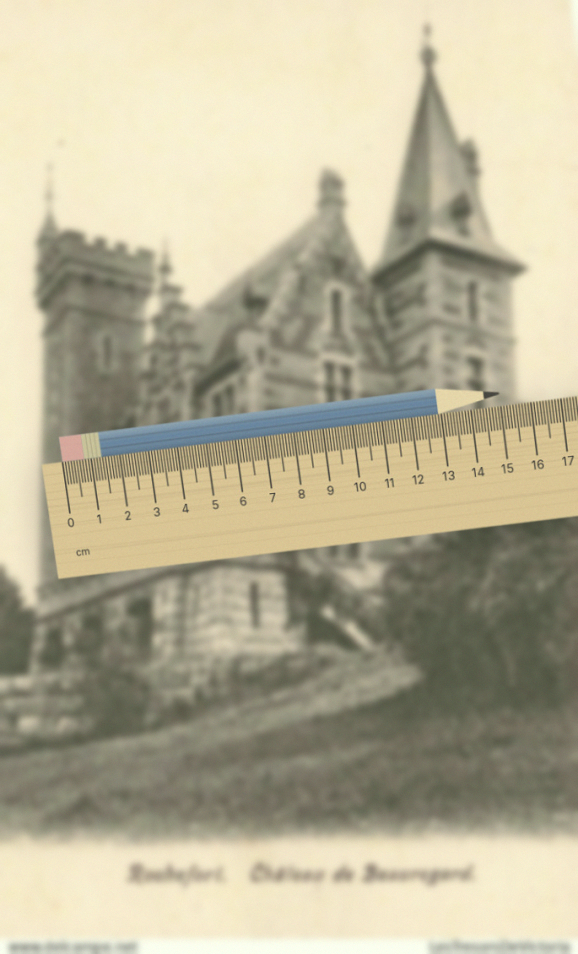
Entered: 15 cm
